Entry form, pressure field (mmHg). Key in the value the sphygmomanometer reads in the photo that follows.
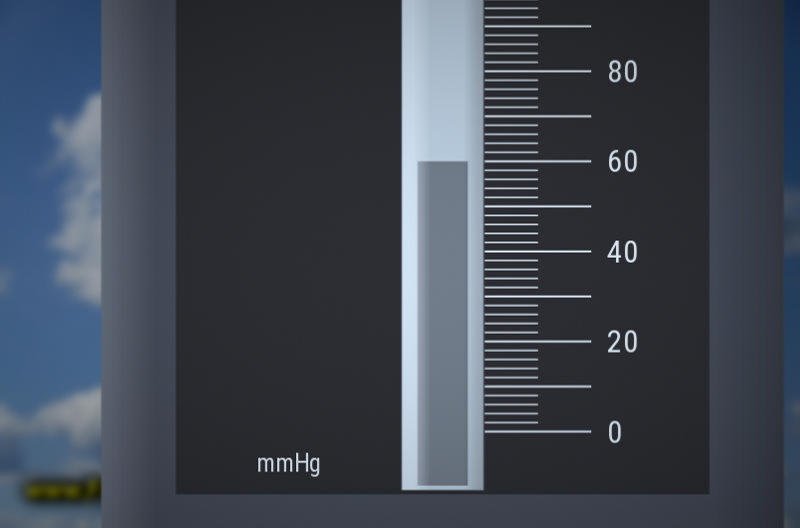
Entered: 60 mmHg
